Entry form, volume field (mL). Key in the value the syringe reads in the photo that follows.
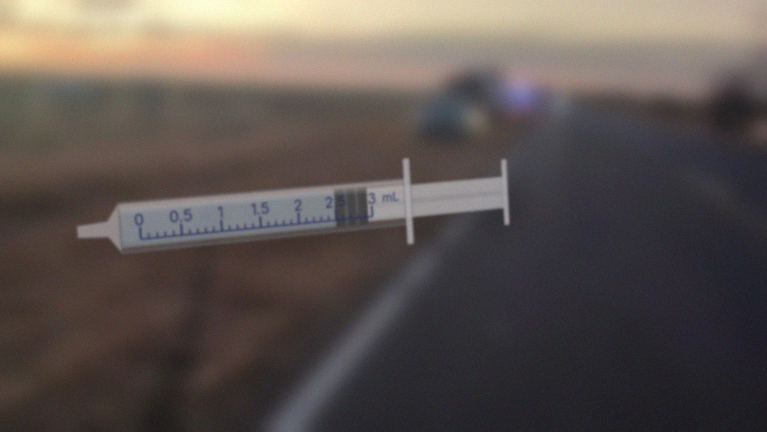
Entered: 2.5 mL
